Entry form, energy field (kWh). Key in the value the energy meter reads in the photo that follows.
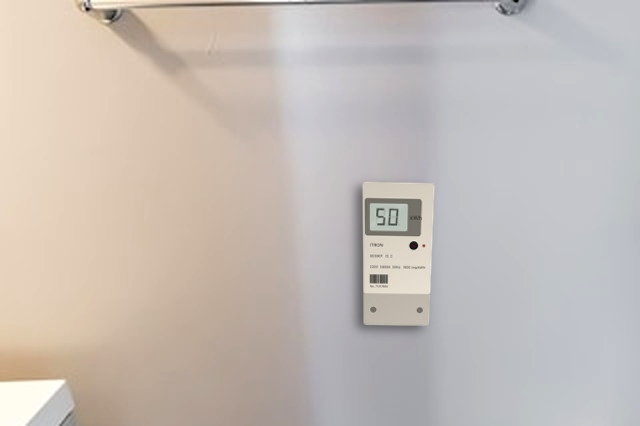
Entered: 50 kWh
